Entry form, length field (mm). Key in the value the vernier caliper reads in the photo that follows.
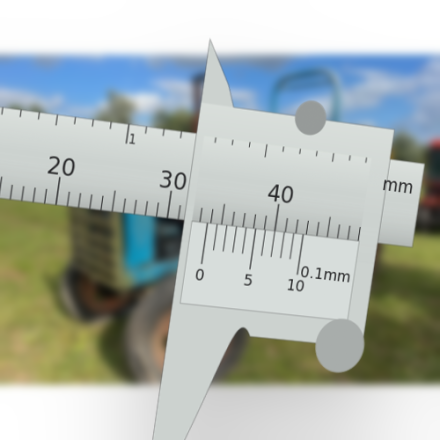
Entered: 33.7 mm
